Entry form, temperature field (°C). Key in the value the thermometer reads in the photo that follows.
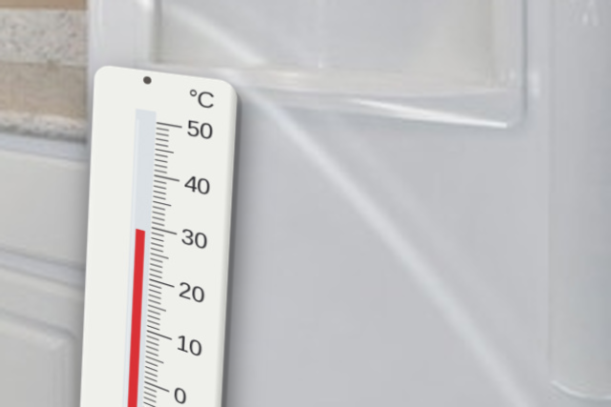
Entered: 29 °C
